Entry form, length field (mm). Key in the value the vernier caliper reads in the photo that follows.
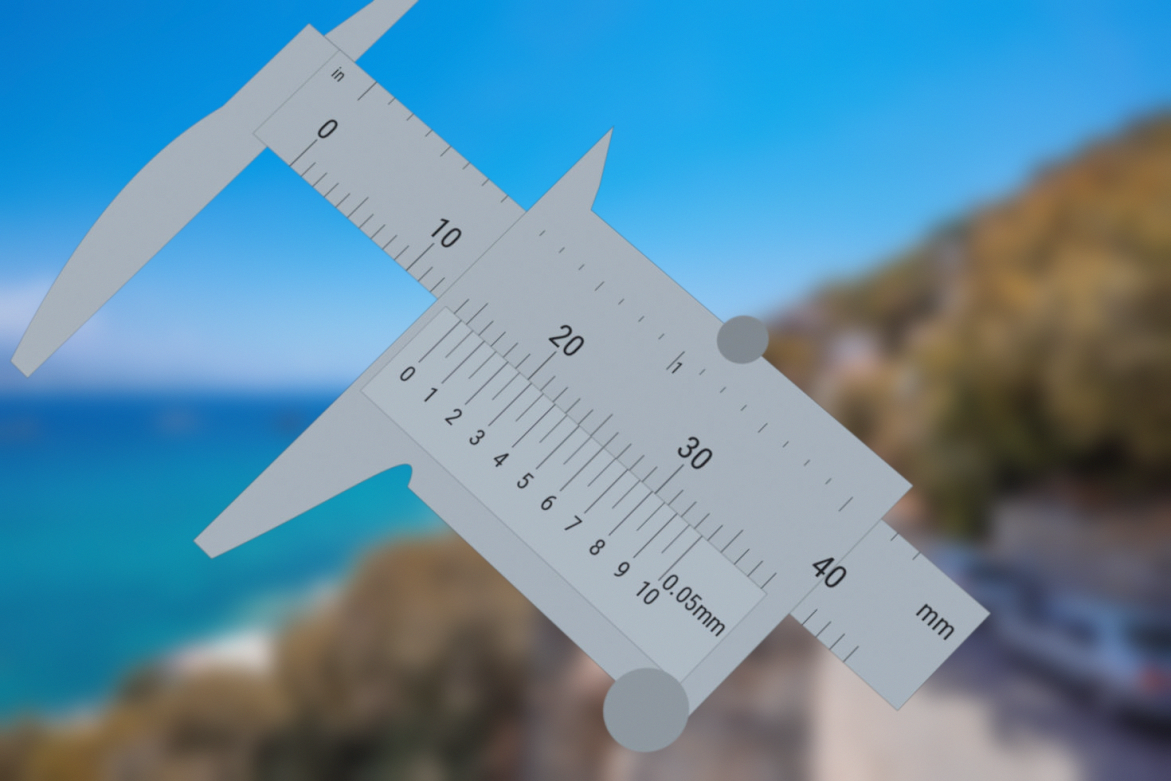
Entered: 14.6 mm
